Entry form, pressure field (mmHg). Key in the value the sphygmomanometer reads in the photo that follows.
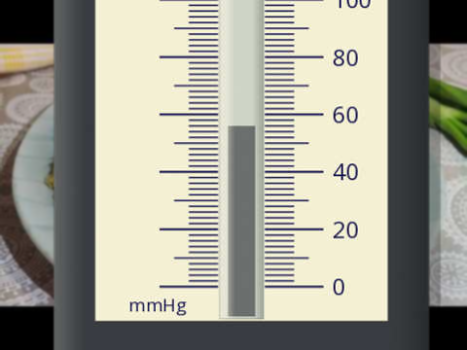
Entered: 56 mmHg
